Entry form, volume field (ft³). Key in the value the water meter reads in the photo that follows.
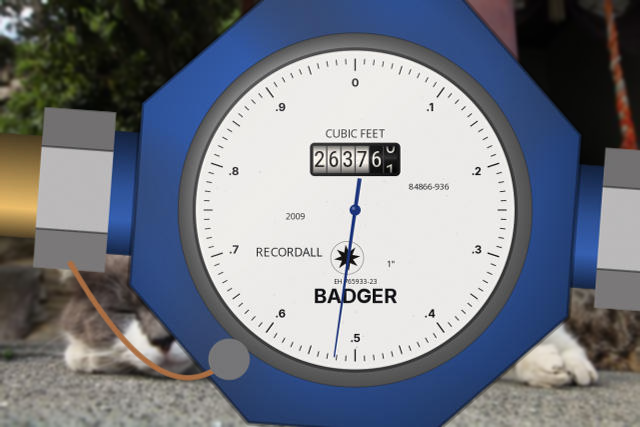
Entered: 263760.52 ft³
